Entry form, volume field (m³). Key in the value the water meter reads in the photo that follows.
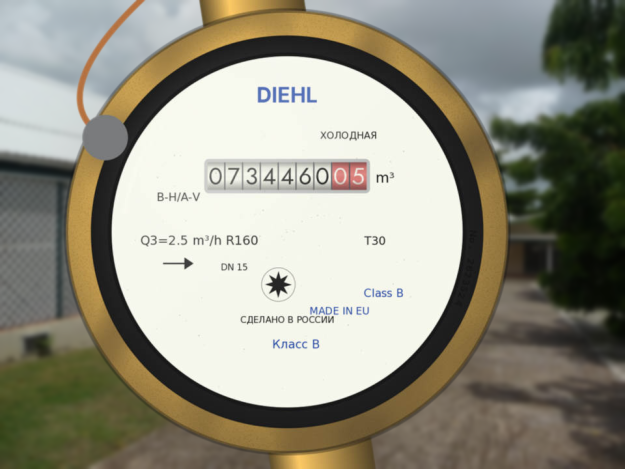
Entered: 734460.05 m³
